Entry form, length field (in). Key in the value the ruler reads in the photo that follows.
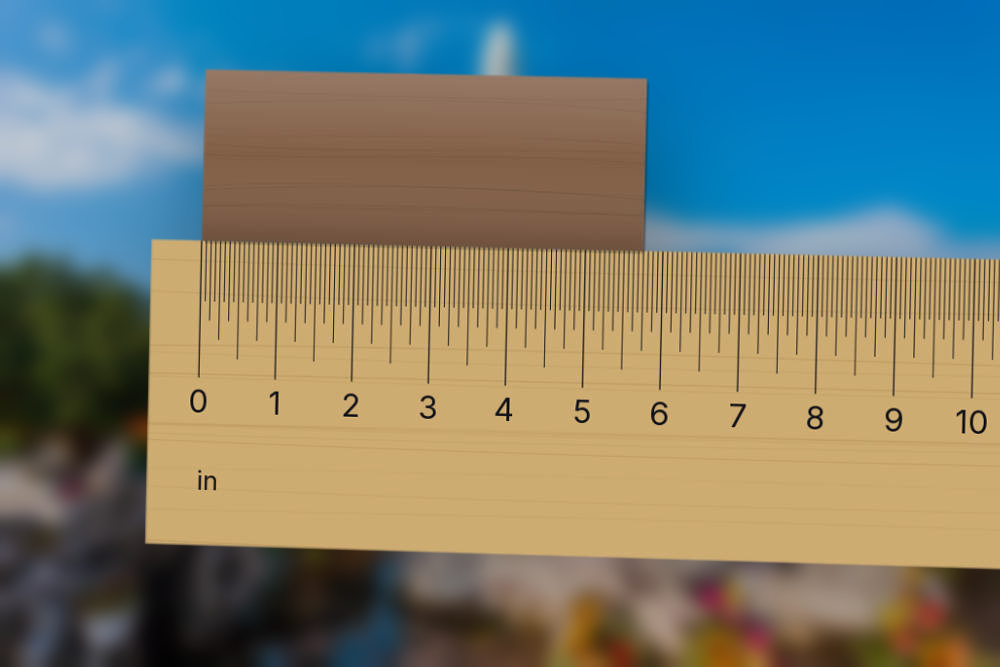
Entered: 5.75 in
